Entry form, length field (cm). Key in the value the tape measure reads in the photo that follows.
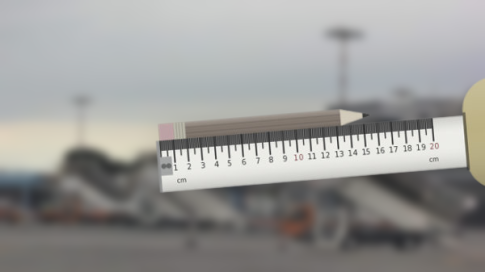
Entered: 15.5 cm
